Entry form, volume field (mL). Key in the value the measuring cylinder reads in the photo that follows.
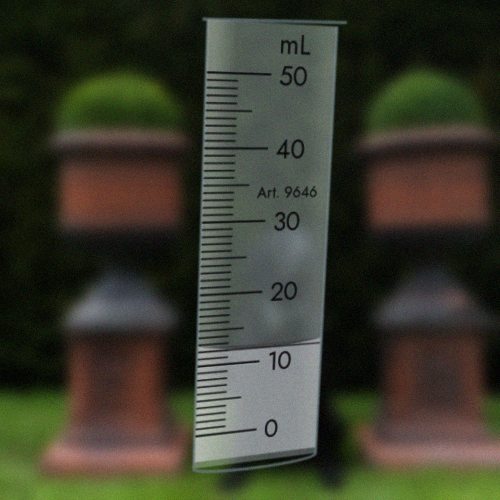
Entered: 12 mL
